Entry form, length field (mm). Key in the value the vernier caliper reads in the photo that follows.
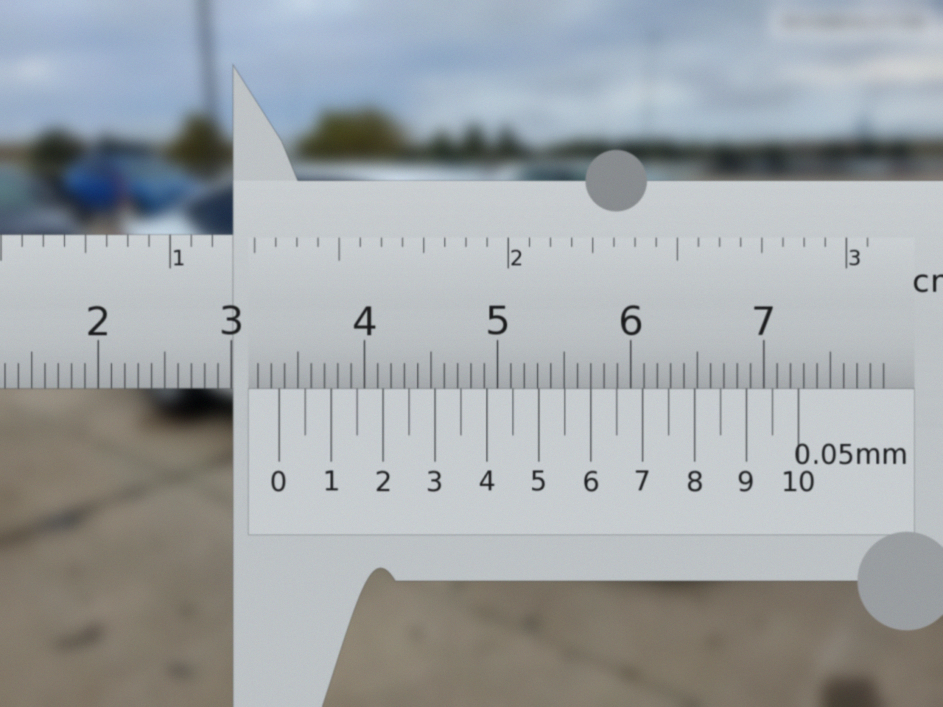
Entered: 33.6 mm
